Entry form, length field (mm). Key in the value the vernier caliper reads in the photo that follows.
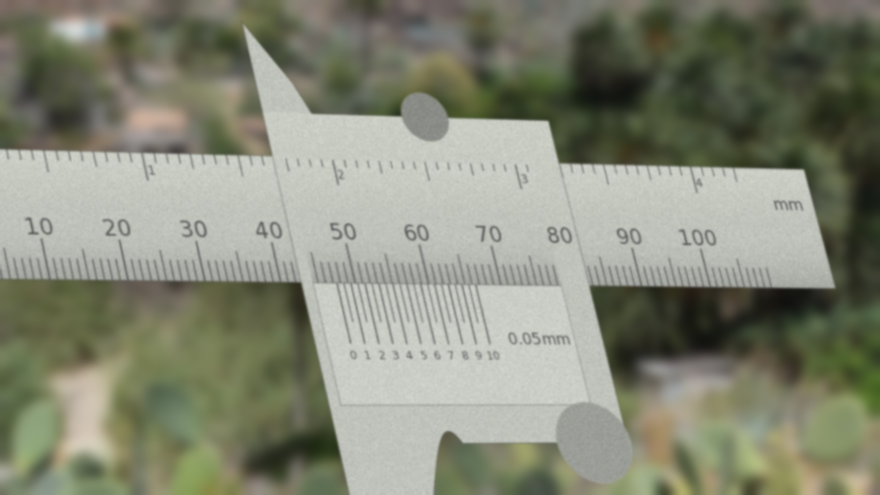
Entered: 47.5 mm
